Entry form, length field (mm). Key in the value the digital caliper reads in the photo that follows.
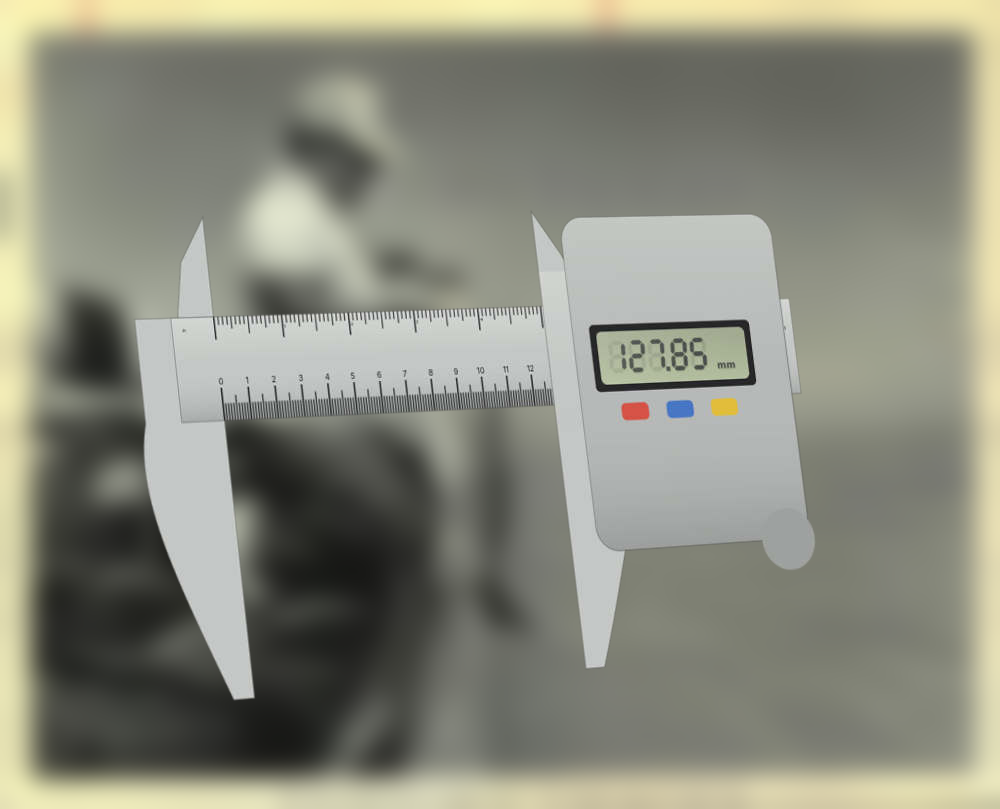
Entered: 127.85 mm
